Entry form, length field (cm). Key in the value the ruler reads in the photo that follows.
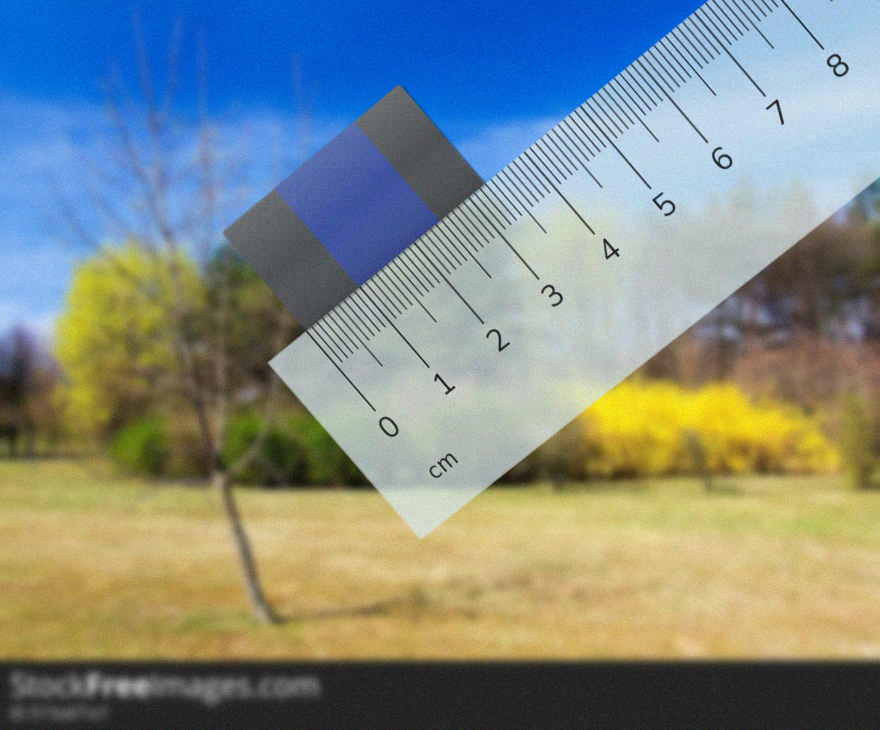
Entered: 3.3 cm
